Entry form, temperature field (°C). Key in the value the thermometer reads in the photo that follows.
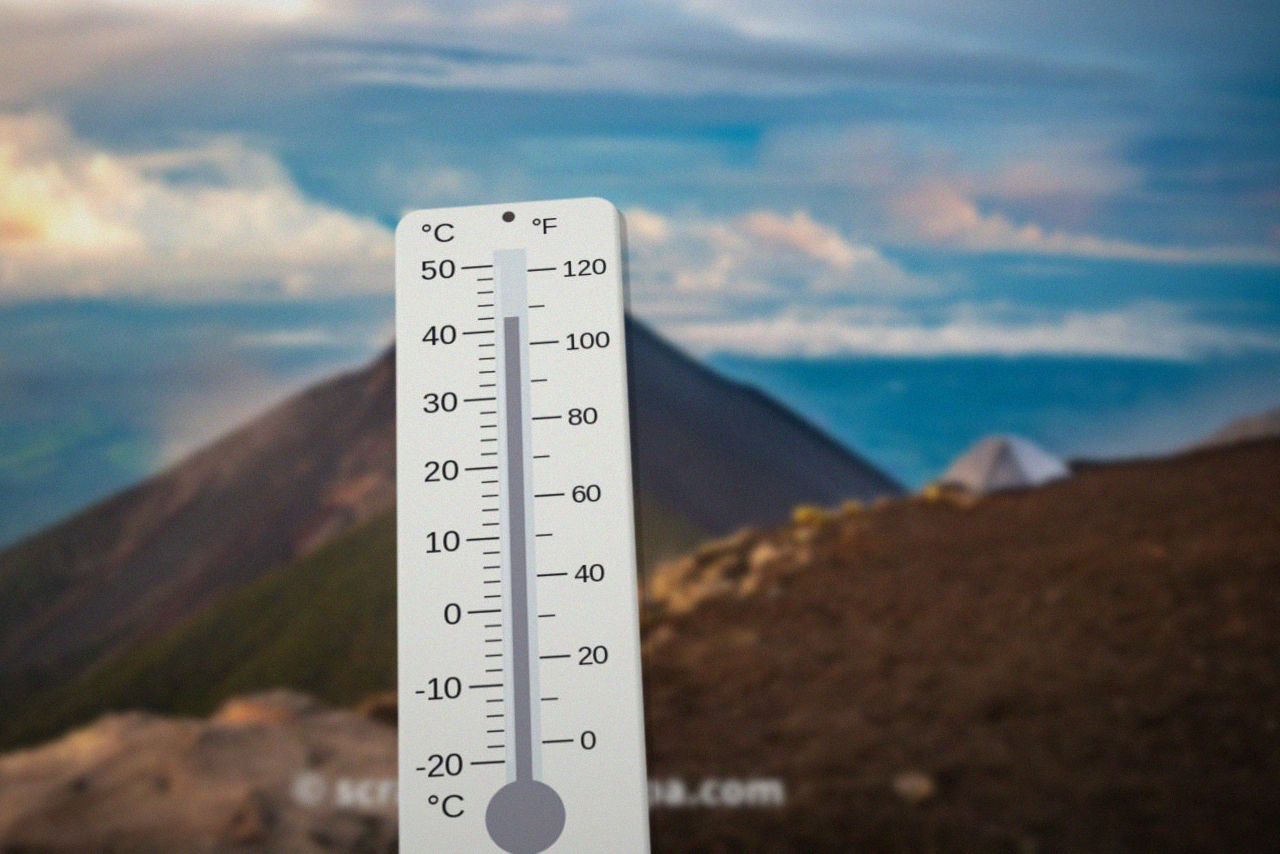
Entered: 42 °C
